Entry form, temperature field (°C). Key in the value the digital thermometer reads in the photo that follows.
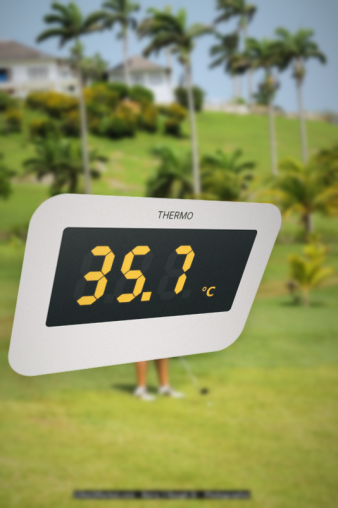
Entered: 35.7 °C
